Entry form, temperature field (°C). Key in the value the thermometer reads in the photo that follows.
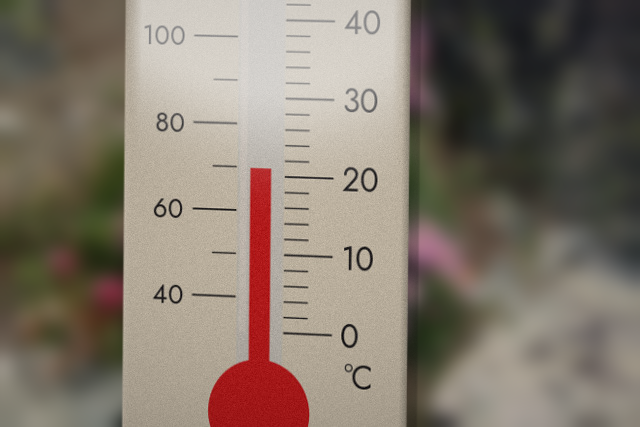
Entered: 21 °C
